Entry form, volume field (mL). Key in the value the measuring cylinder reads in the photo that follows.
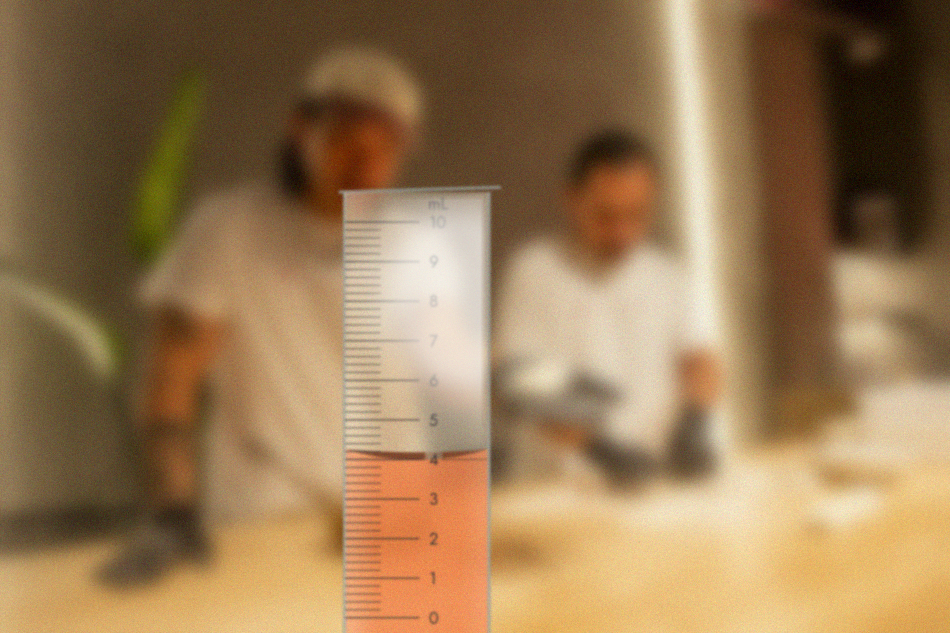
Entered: 4 mL
